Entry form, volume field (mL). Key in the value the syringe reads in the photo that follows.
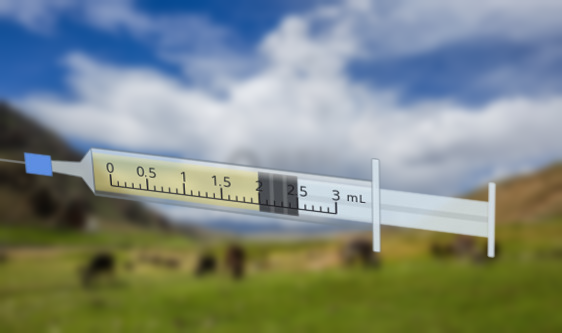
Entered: 2 mL
